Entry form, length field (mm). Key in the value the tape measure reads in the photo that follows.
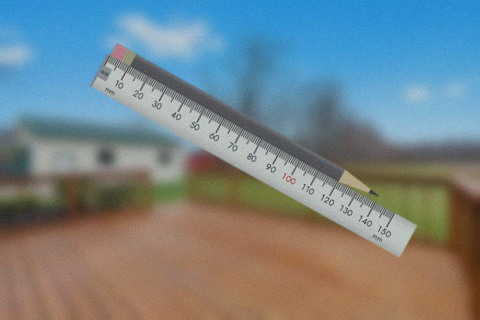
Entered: 140 mm
